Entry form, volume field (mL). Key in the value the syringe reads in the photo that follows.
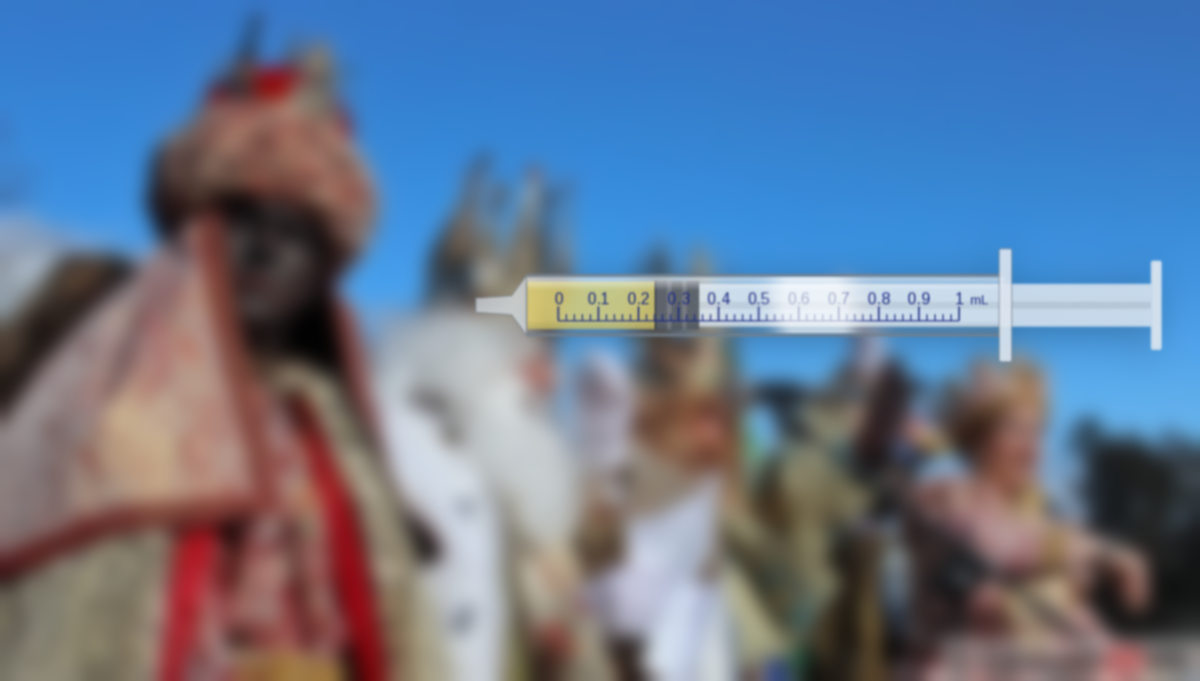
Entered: 0.24 mL
